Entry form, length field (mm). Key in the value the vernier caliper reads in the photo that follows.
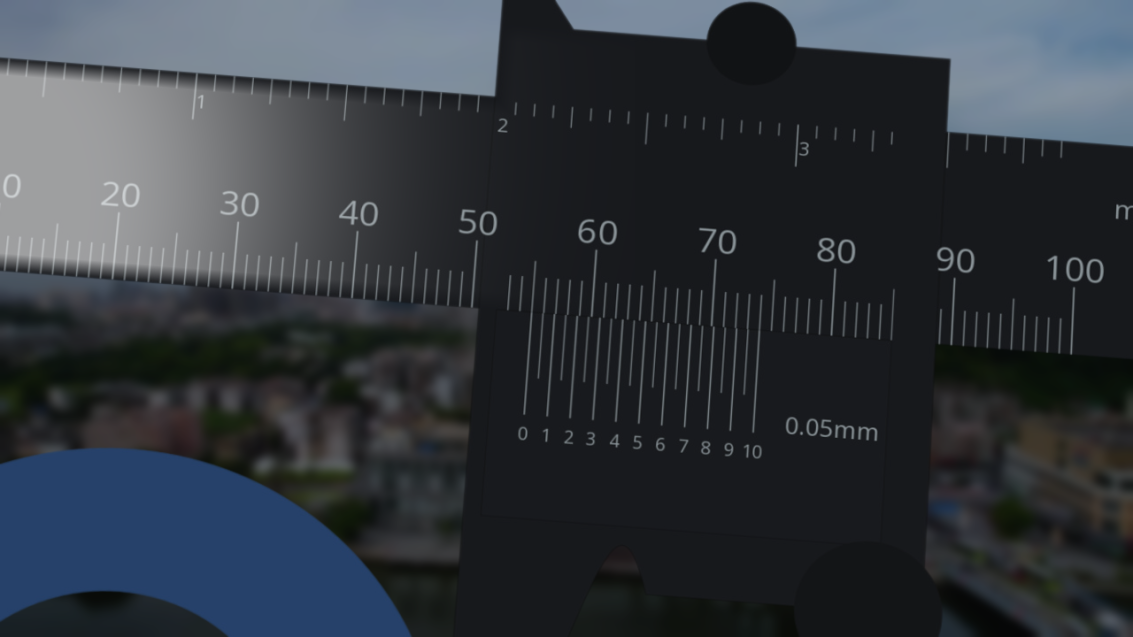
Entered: 55.0 mm
